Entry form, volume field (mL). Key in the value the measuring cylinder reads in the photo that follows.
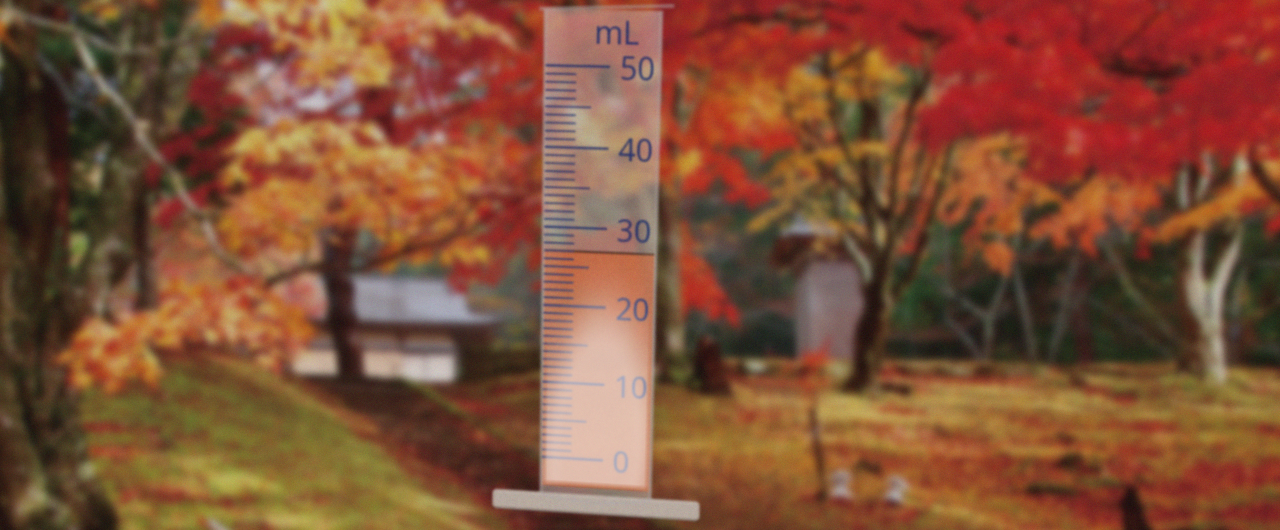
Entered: 27 mL
